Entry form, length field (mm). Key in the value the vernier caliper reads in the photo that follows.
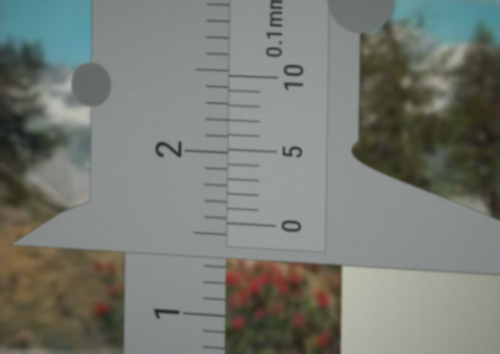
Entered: 15.7 mm
